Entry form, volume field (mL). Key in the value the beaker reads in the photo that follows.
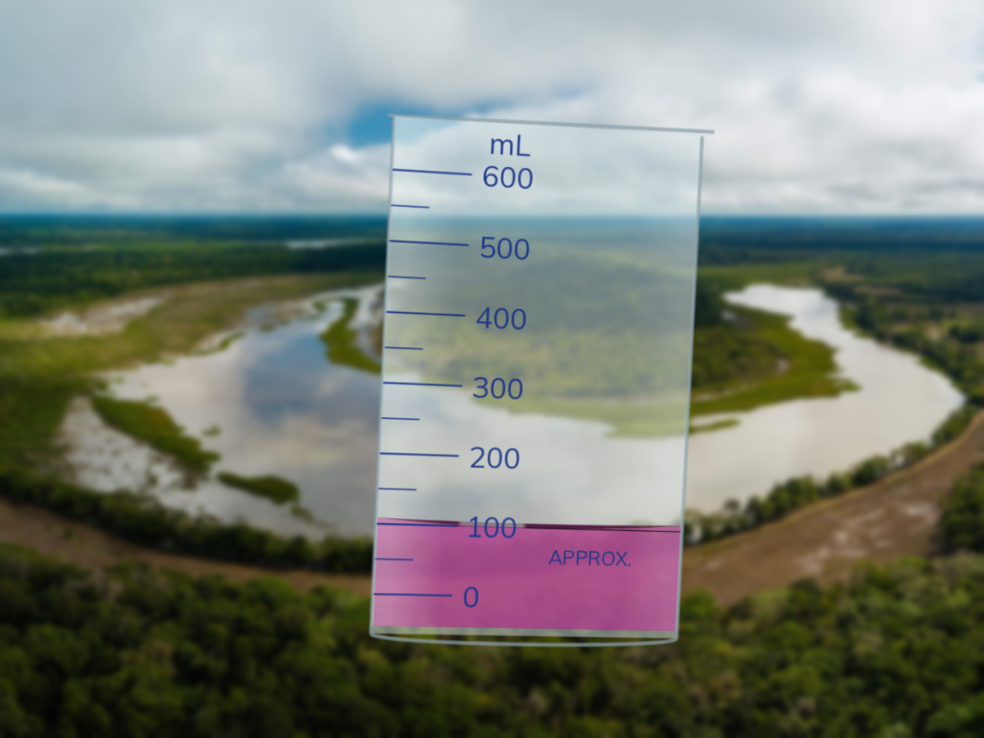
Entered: 100 mL
